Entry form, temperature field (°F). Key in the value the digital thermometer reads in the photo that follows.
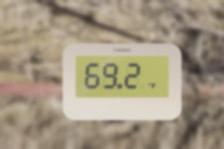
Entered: 69.2 °F
